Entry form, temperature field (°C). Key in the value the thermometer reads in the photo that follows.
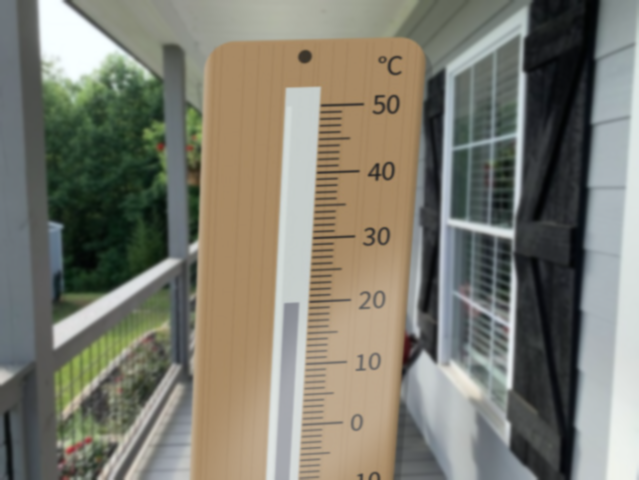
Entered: 20 °C
